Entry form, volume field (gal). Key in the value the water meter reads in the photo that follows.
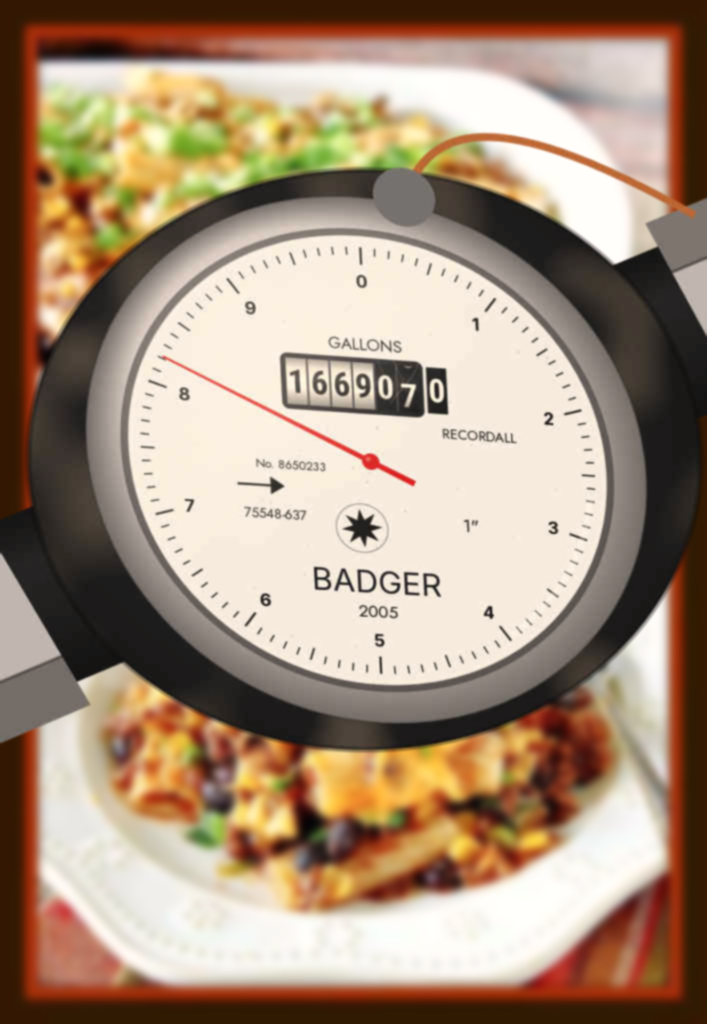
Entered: 1669068.2 gal
